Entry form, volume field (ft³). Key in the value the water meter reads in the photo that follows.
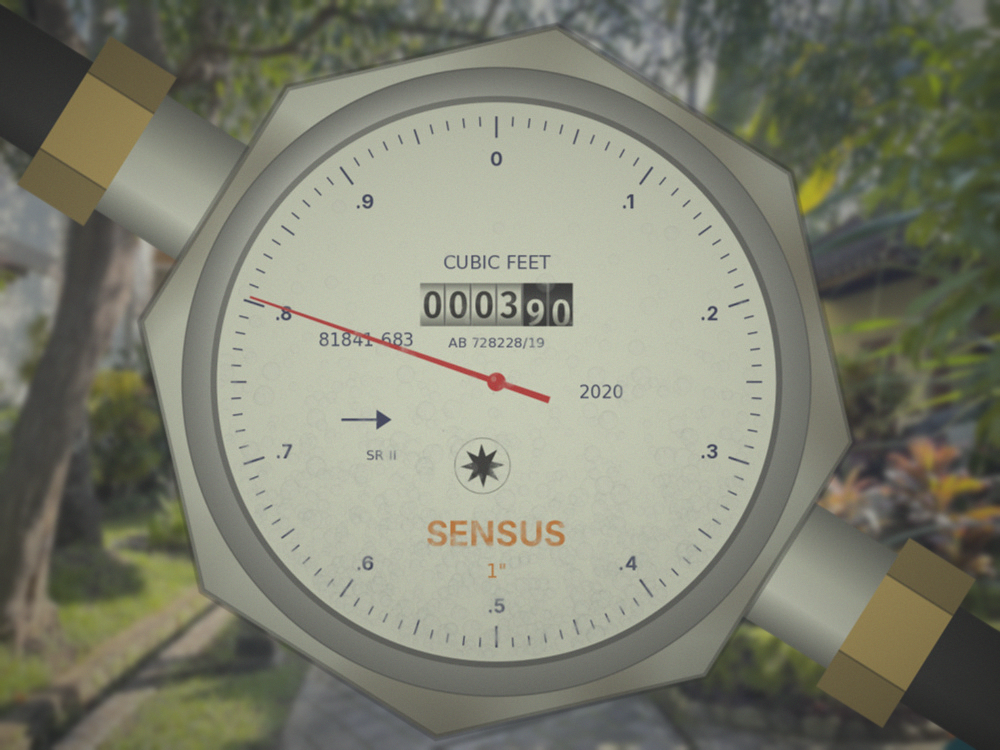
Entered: 389.80 ft³
